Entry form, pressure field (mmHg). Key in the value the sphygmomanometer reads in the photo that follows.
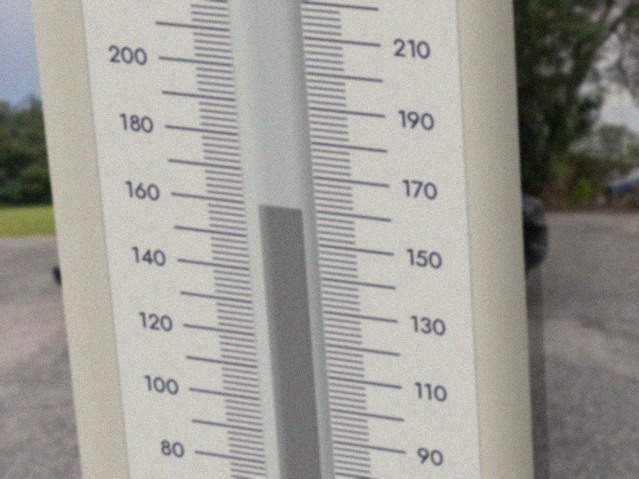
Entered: 160 mmHg
